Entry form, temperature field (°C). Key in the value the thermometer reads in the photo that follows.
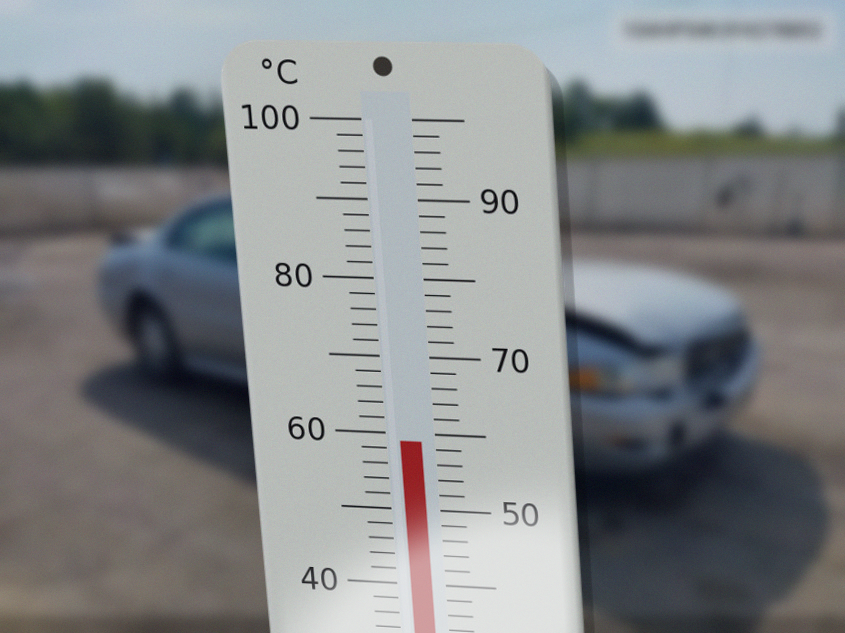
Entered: 59 °C
